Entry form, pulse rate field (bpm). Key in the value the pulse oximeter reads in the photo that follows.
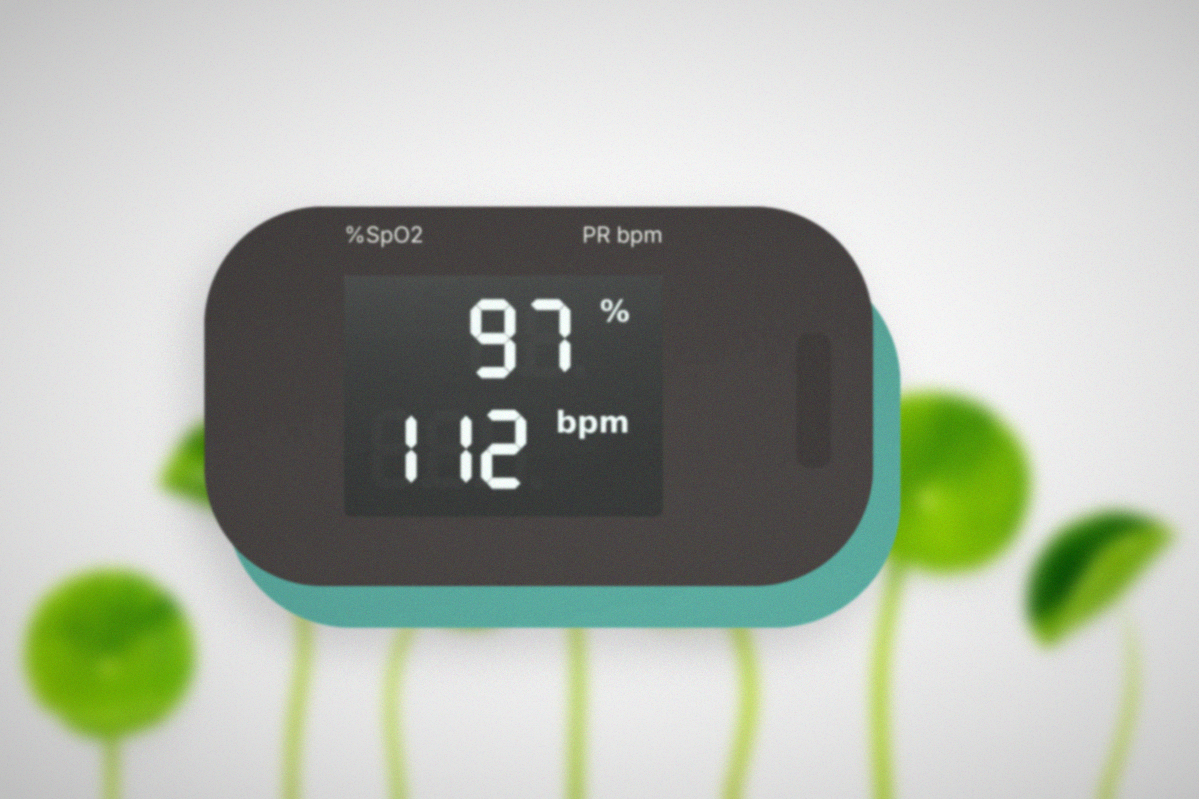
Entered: 112 bpm
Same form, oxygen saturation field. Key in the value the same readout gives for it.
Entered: 97 %
